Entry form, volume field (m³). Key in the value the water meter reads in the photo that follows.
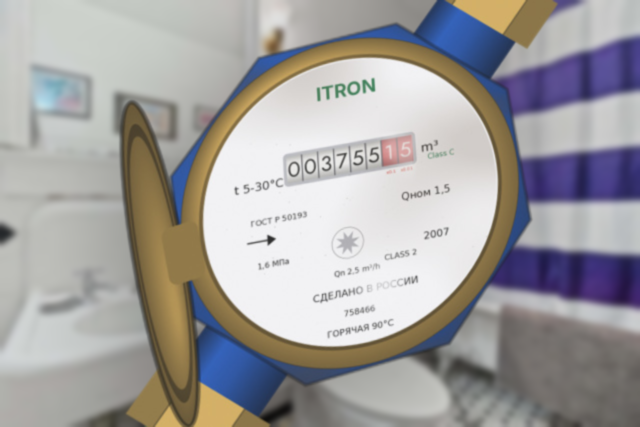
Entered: 3755.15 m³
